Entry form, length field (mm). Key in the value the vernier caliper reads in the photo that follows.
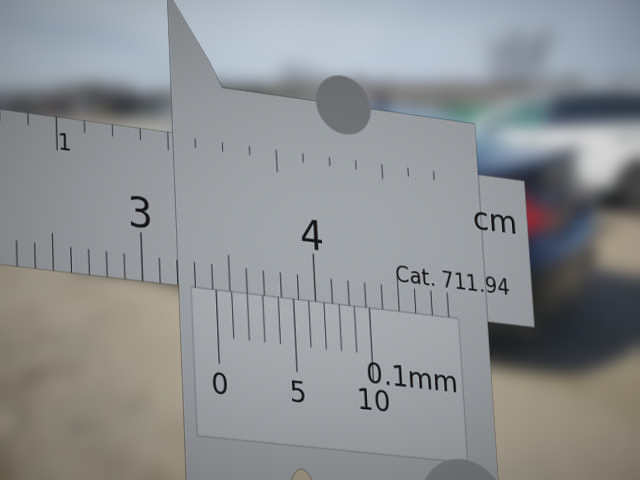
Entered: 34.2 mm
